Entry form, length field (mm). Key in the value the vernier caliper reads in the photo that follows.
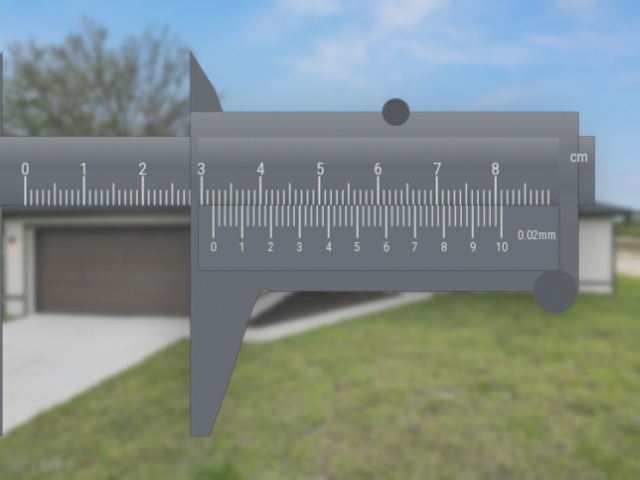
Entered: 32.0 mm
